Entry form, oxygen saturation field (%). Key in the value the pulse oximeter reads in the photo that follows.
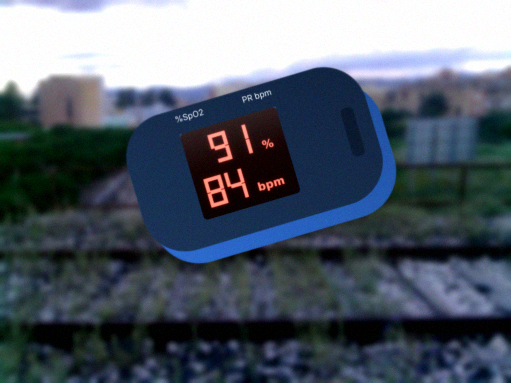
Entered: 91 %
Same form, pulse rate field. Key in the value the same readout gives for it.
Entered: 84 bpm
